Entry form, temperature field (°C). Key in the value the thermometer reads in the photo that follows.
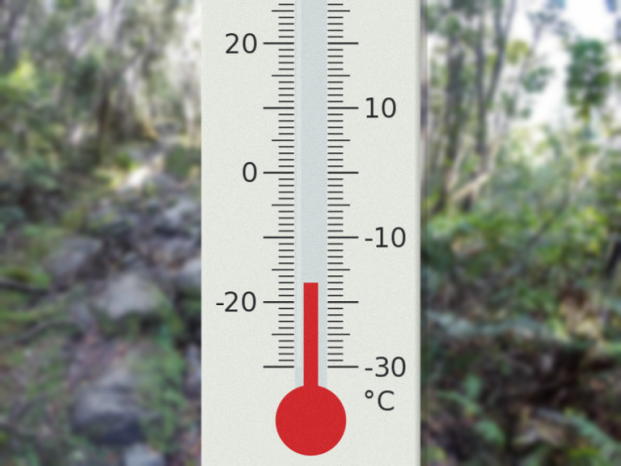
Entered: -17 °C
